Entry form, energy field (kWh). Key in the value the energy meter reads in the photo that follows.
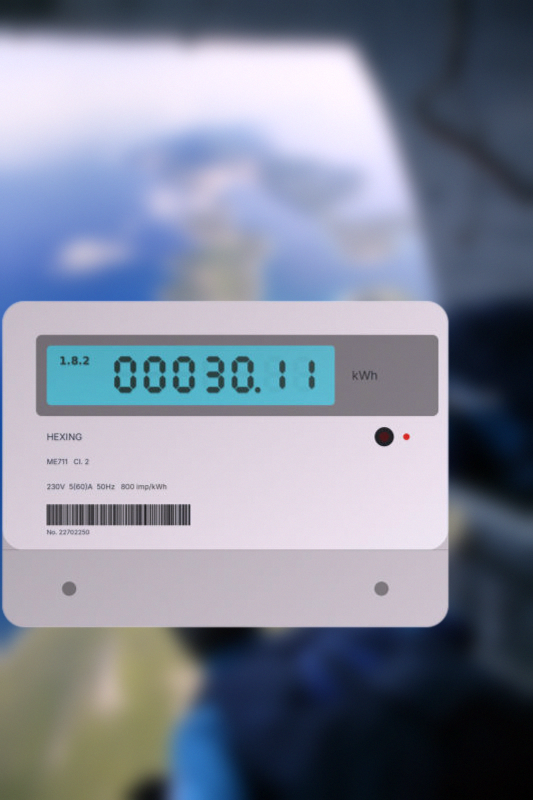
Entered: 30.11 kWh
